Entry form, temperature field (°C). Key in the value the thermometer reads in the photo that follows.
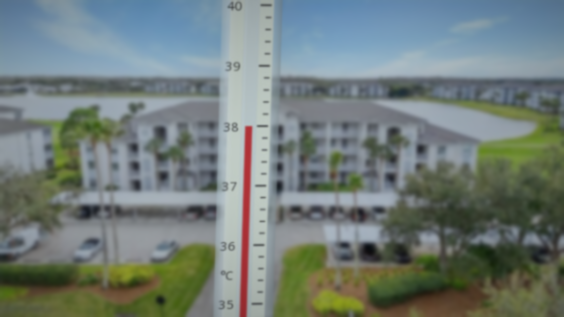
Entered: 38 °C
